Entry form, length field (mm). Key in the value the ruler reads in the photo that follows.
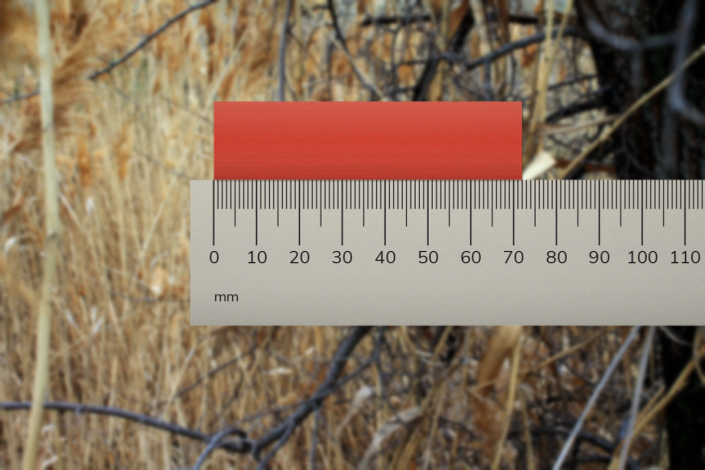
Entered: 72 mm
